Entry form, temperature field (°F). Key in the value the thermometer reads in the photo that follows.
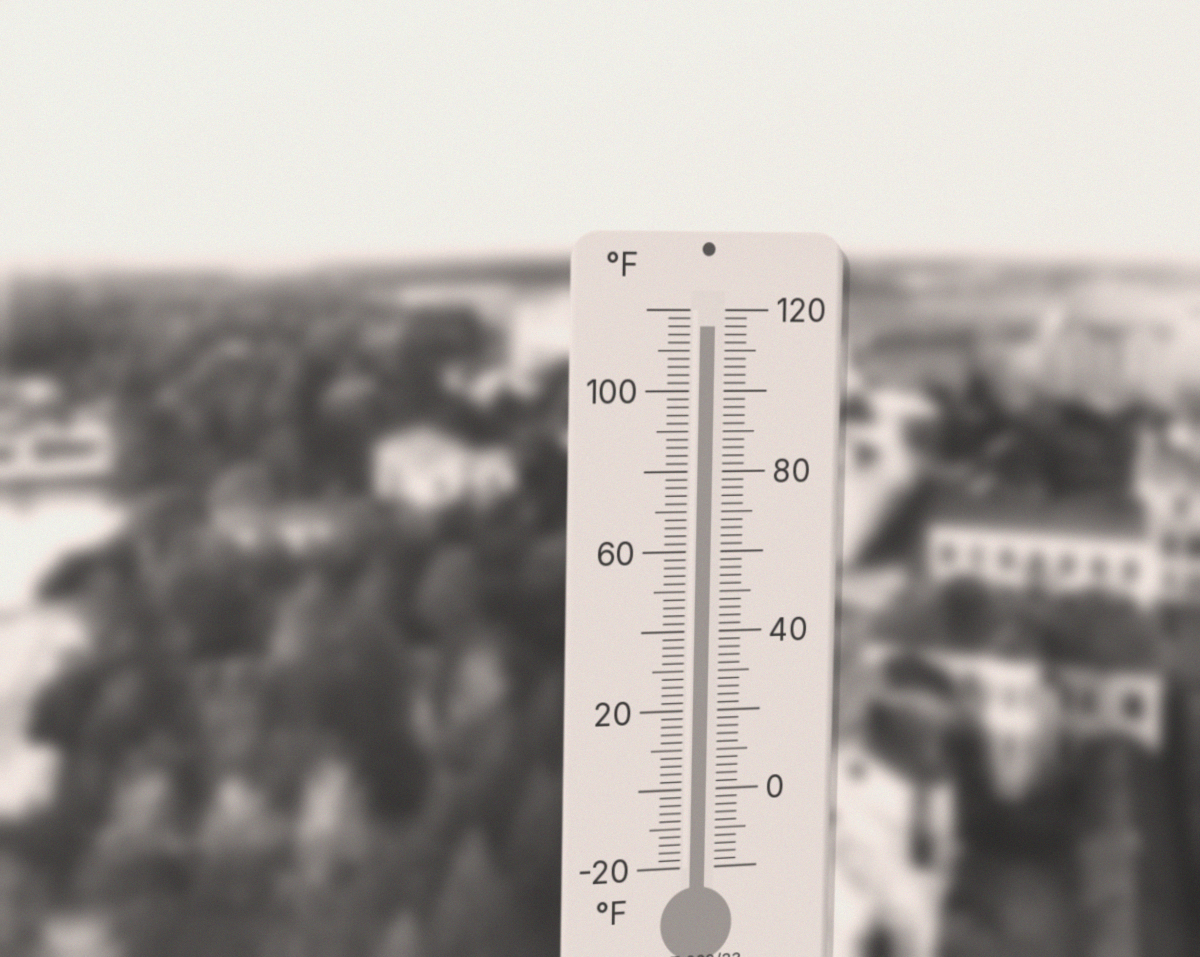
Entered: 116 °F
